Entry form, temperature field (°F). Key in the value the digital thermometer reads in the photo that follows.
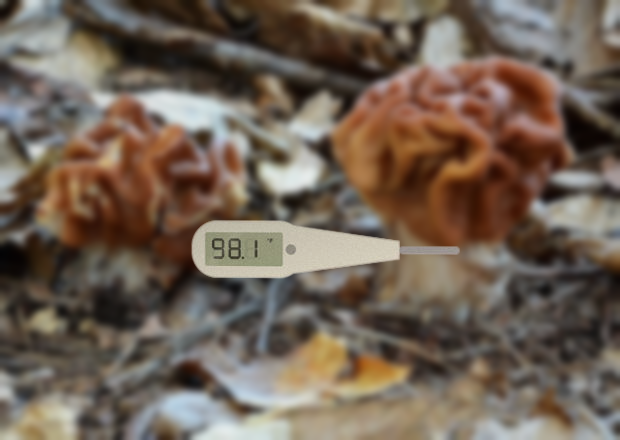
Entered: 98.1 °F
